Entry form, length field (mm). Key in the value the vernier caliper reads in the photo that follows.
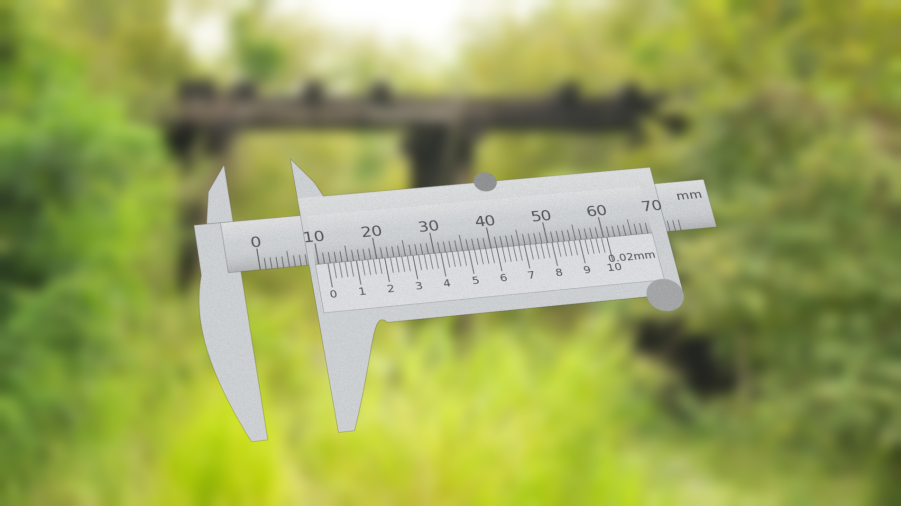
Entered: 11.6 mm
